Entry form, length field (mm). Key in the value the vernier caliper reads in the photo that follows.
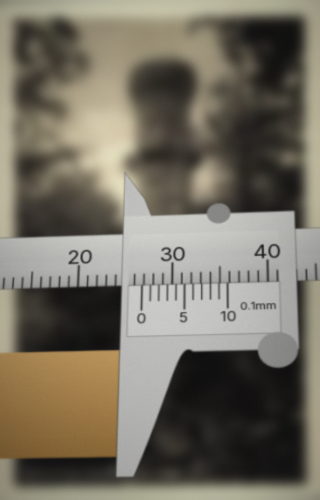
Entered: 26.8 mm
